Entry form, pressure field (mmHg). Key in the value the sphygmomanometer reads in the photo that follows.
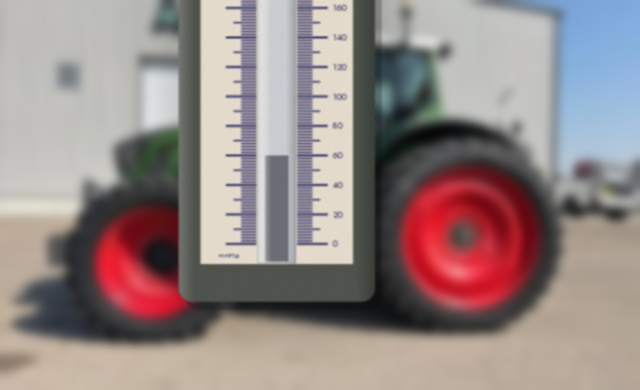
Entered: 60 mmHg
